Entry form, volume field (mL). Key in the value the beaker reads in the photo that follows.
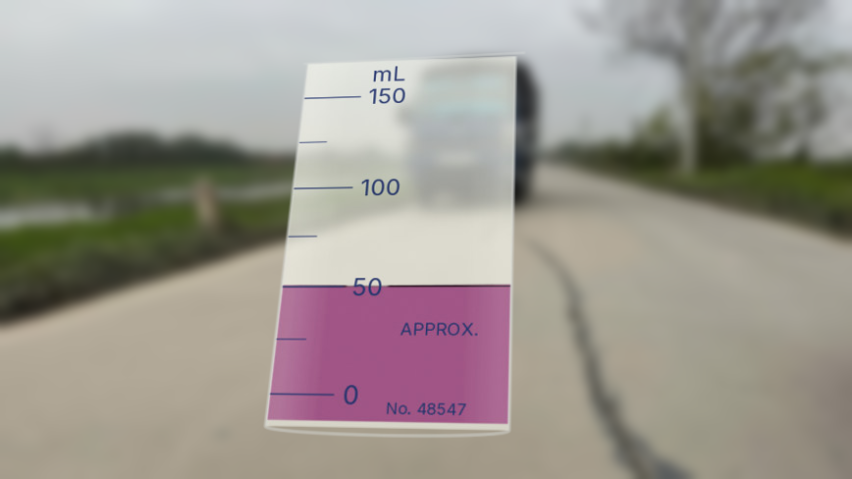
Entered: 50 mL
